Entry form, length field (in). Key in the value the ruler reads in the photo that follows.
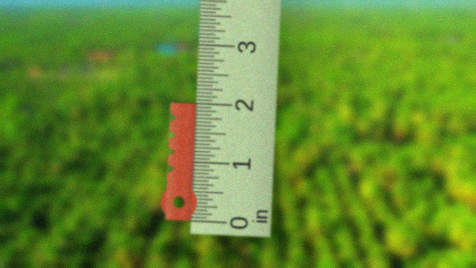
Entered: 2 in
